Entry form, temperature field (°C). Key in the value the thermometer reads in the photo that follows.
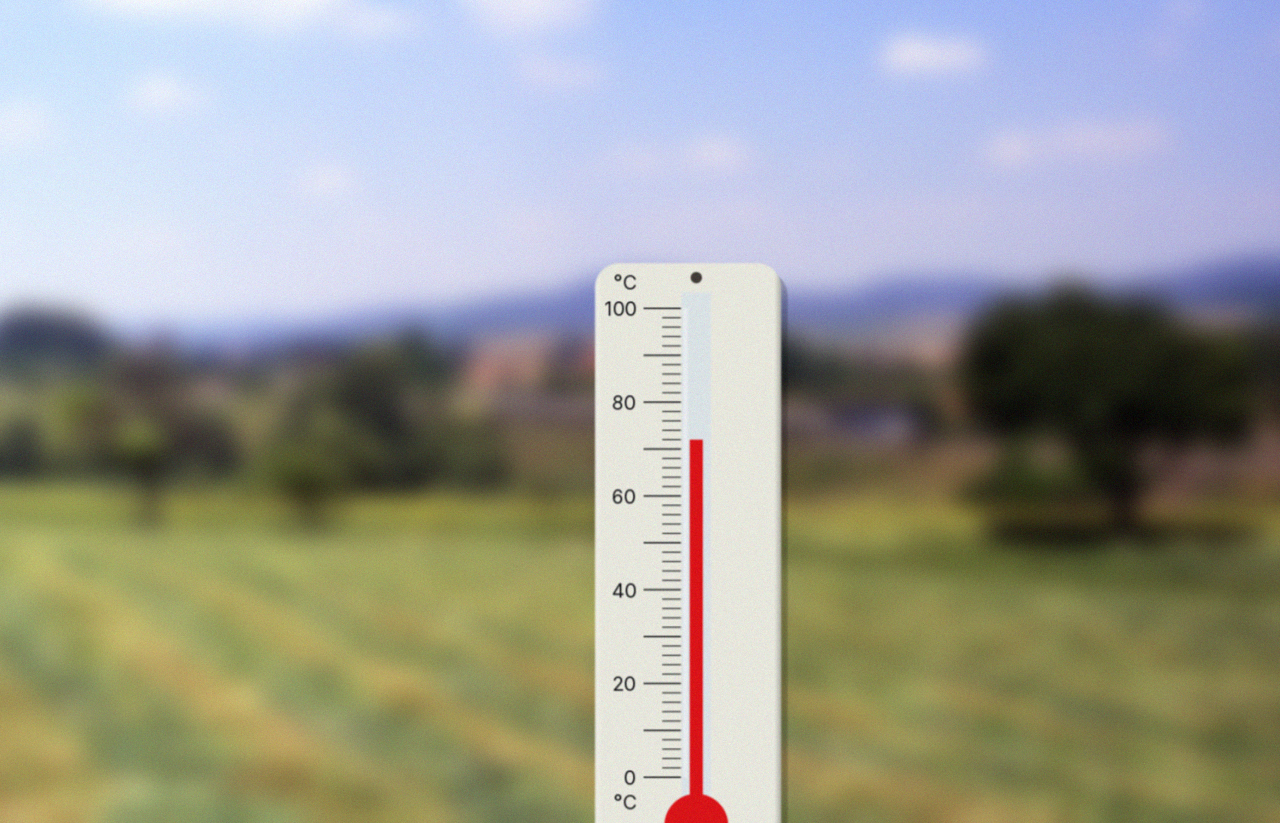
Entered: 72 °C
